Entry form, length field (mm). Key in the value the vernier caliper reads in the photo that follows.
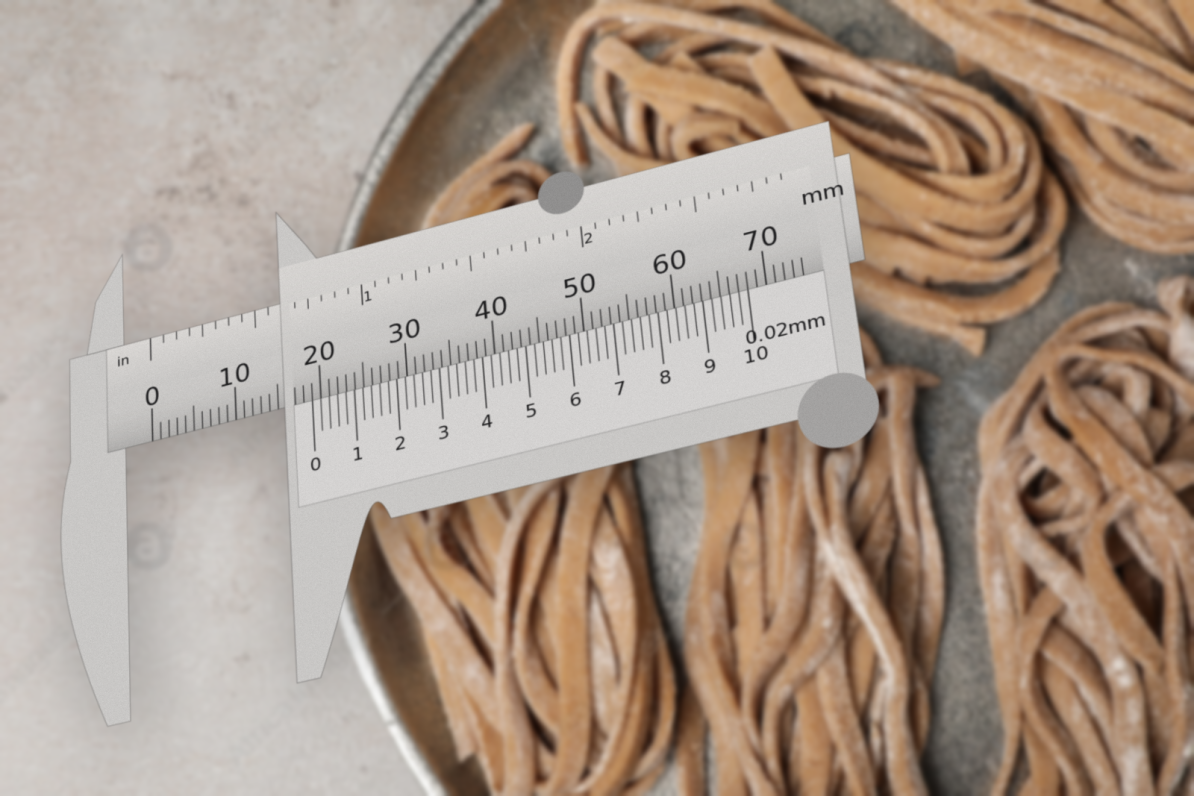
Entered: 19.0 mm
